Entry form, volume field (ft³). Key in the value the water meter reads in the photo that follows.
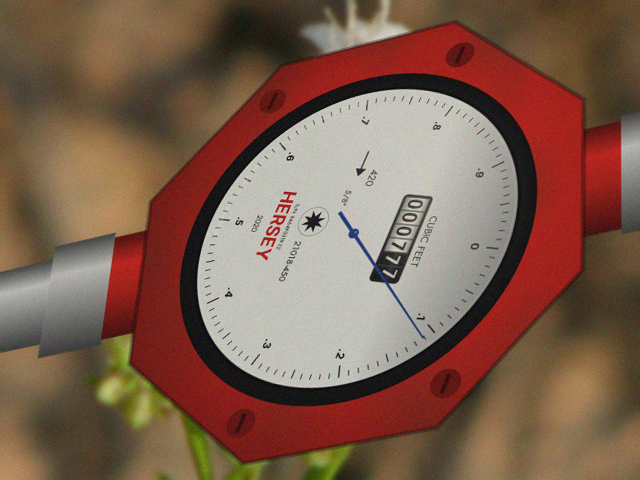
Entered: 777.11 ft³
